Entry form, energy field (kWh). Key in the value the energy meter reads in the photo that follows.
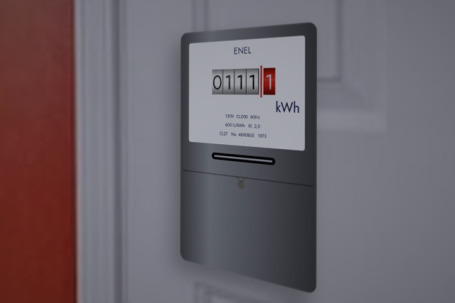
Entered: 111.1 kWh
